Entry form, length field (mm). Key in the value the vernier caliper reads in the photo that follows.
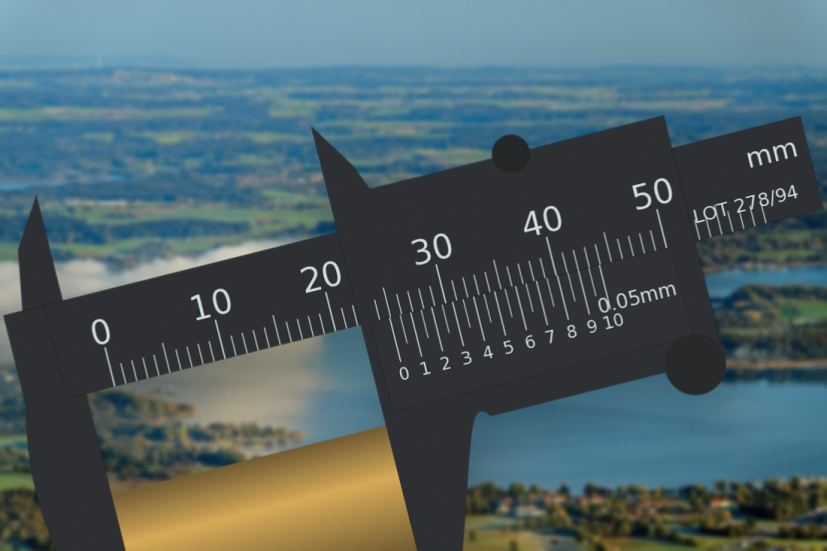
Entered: 24.9 mm
